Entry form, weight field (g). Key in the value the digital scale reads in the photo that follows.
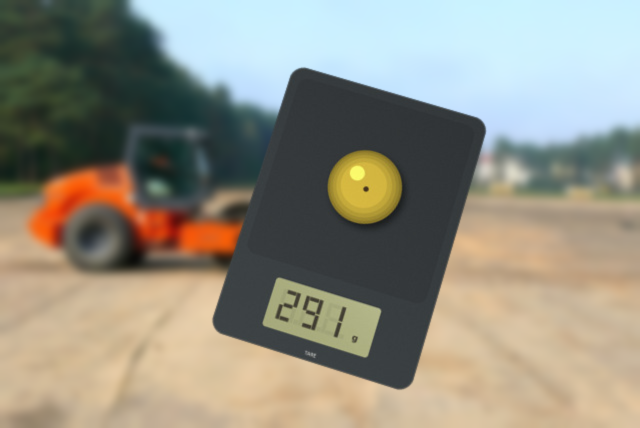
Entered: 291 g
